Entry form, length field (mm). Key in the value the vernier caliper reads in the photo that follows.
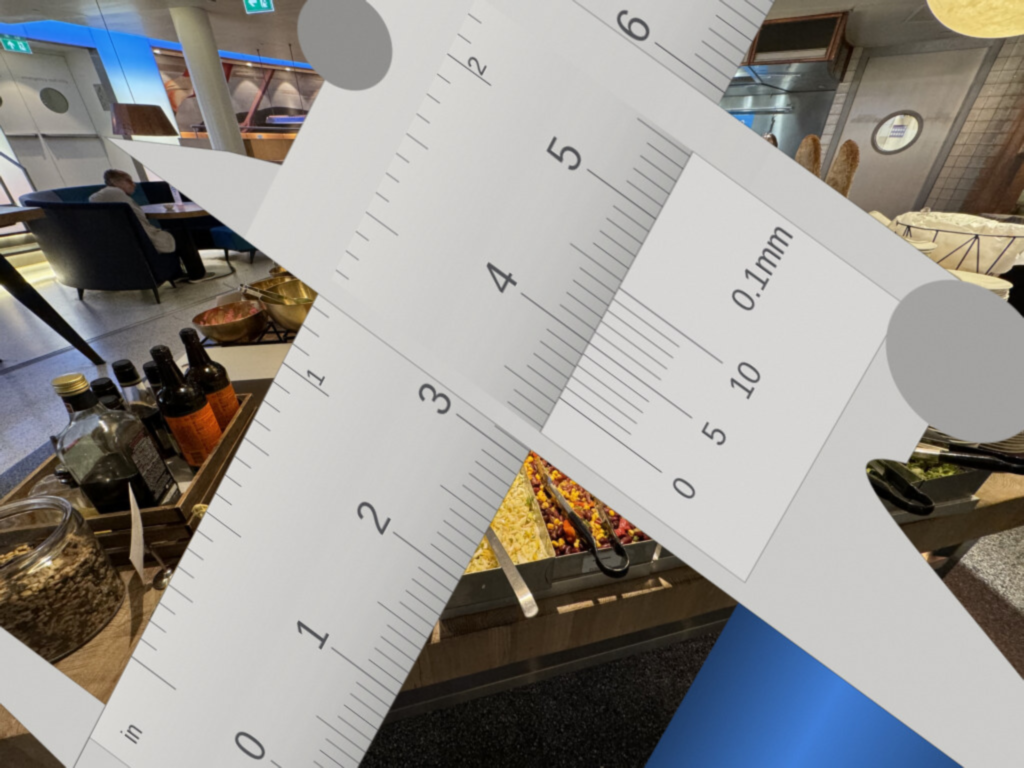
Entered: 35.5 mm
